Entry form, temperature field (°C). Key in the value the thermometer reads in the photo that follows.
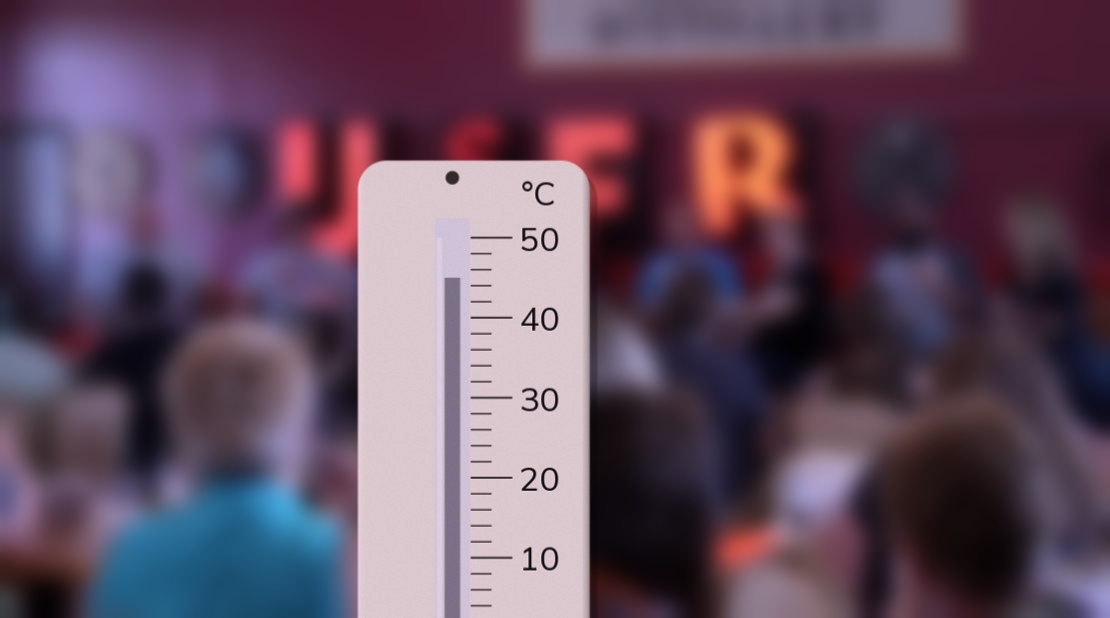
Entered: 45 °C
